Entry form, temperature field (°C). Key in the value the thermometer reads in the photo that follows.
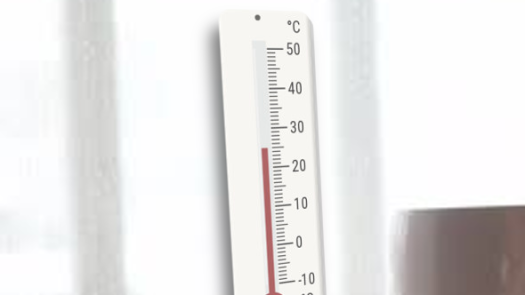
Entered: 25 °C
